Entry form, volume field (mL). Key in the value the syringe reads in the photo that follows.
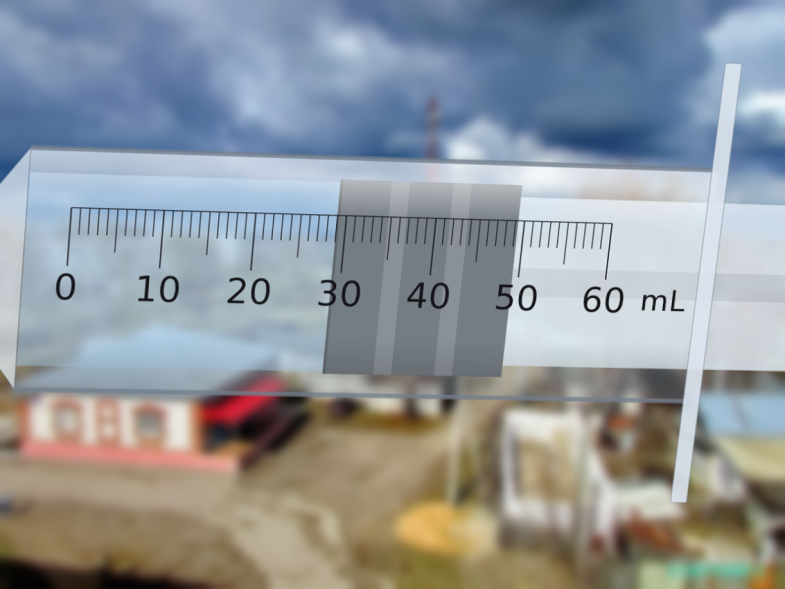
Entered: 29 mL
